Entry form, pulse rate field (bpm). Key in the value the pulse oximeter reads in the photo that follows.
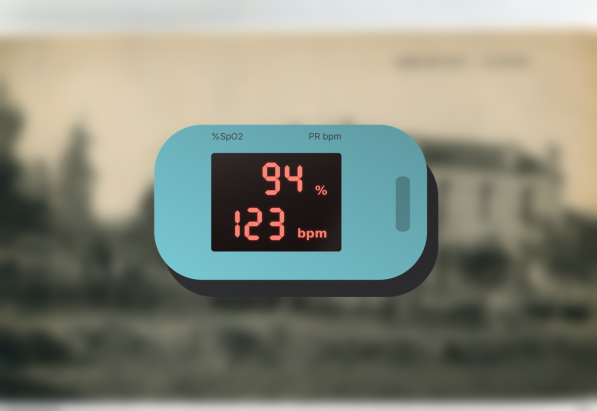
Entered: 123 bpm
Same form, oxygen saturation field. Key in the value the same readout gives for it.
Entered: 94 %
